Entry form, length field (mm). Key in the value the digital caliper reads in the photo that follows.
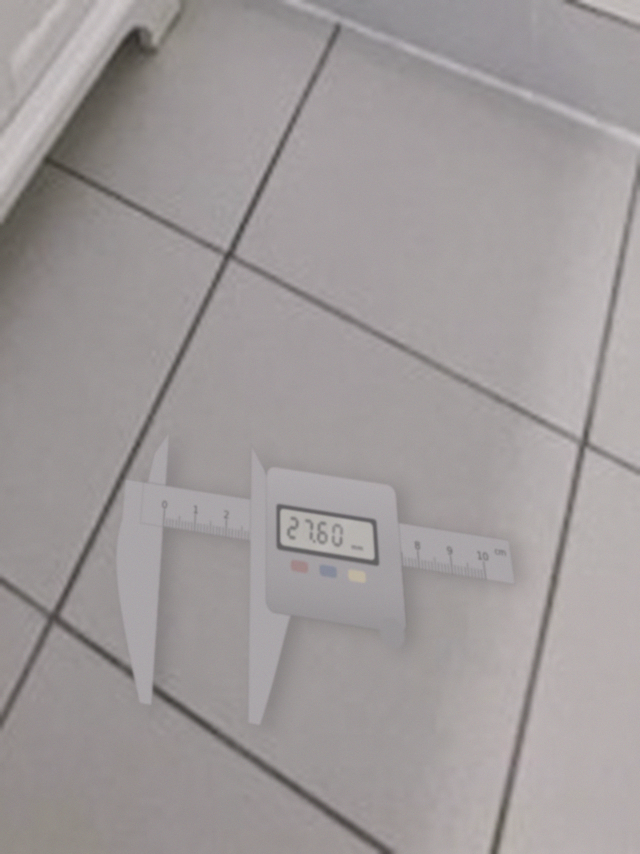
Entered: 27.60 mm
